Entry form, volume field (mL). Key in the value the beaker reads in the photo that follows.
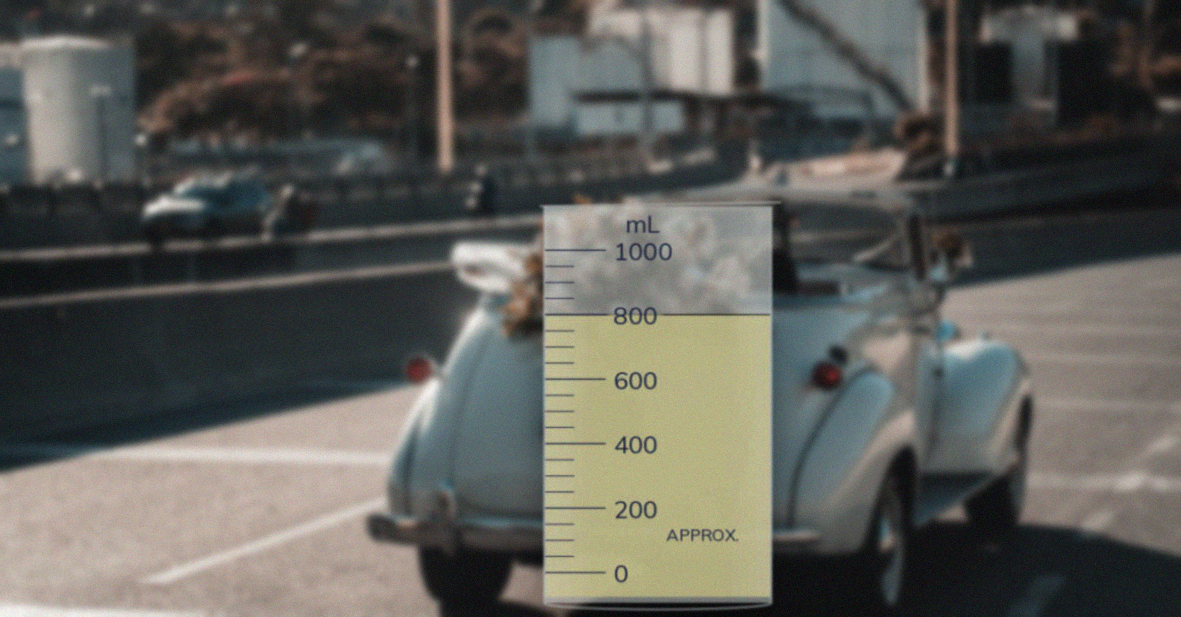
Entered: 800 mL
